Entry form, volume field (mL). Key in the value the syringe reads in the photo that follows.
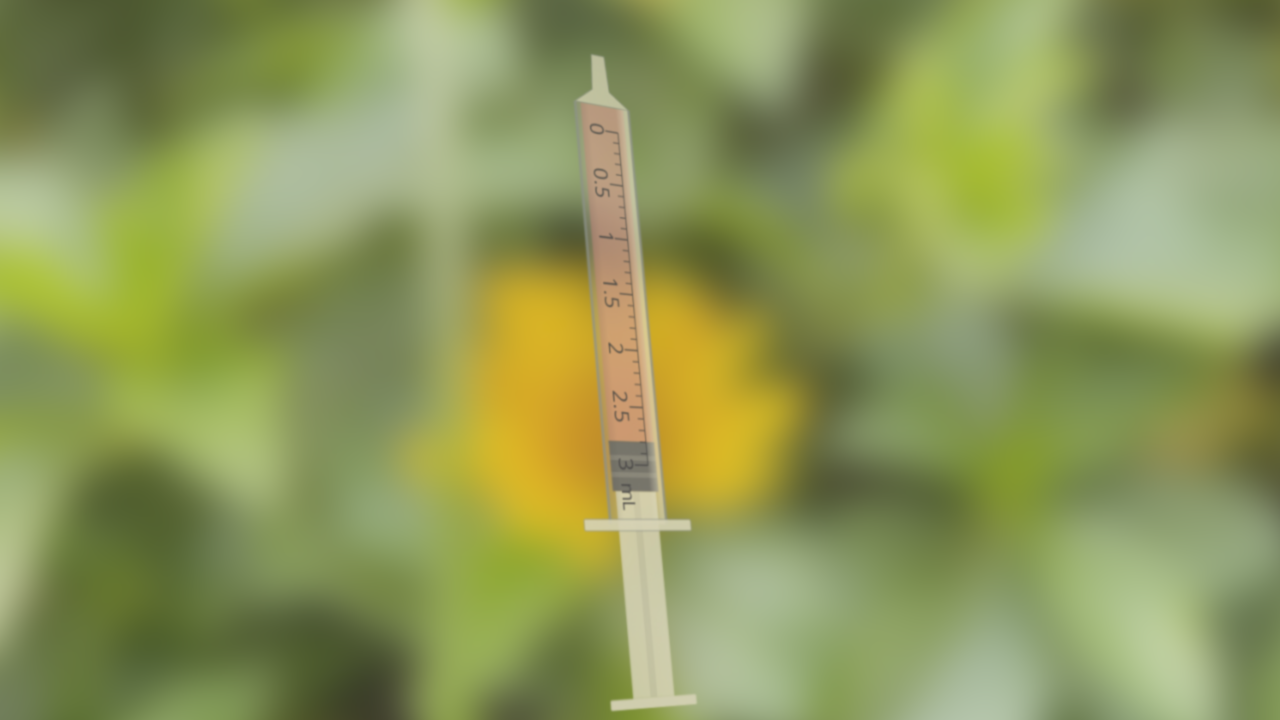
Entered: 2.8 mL
